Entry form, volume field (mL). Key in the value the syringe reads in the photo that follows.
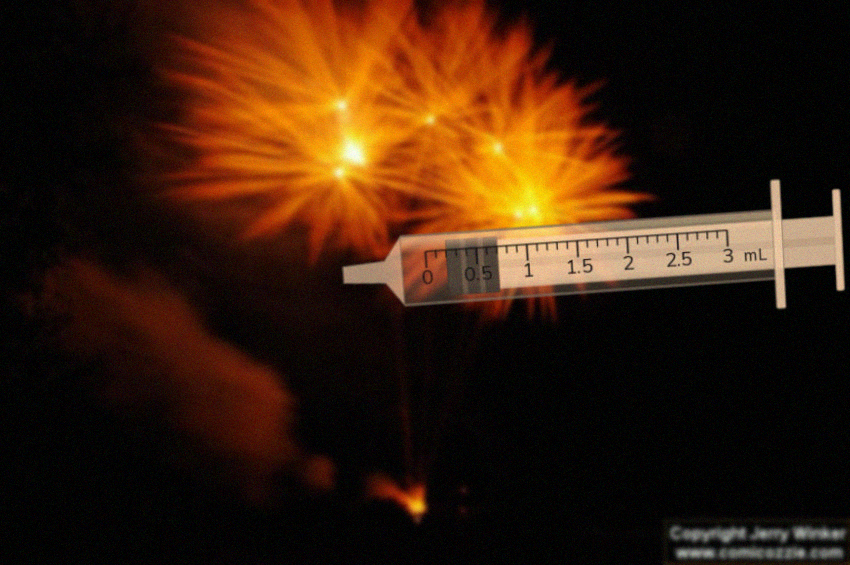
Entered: 0.2 mL
